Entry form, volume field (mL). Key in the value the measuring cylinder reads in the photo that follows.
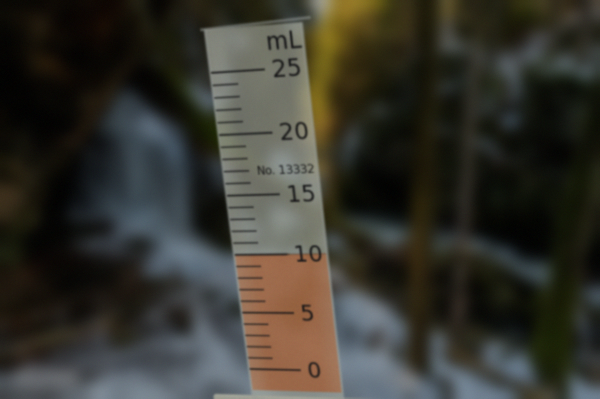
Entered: 10 mL
